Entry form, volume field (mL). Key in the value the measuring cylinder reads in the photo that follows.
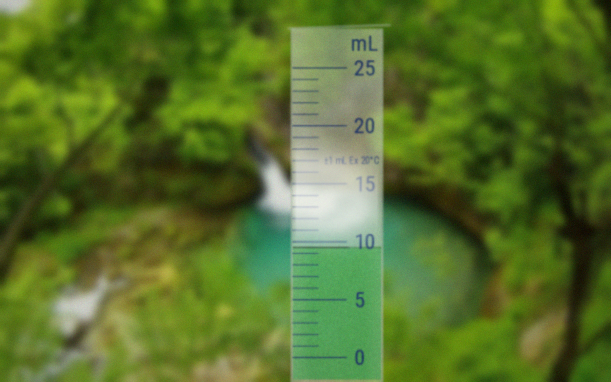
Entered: 9.5 mL
